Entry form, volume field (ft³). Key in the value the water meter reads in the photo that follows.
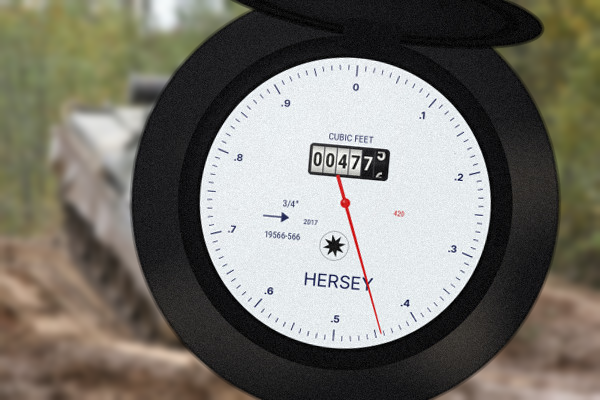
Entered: 4775.44 ft³
